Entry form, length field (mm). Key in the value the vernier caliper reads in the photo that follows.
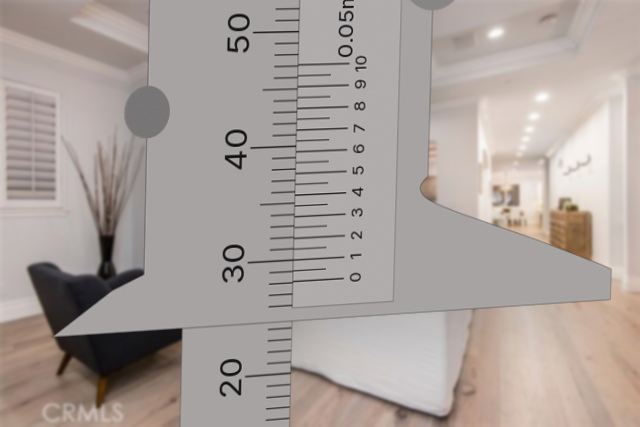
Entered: 28.1 mm
